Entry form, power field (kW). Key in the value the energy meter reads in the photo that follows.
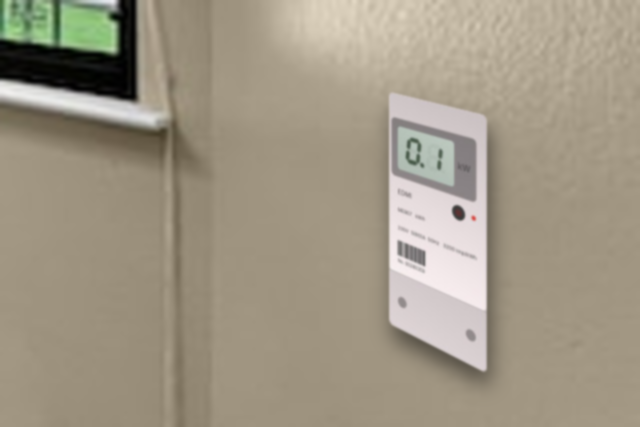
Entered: 0.1 kW
